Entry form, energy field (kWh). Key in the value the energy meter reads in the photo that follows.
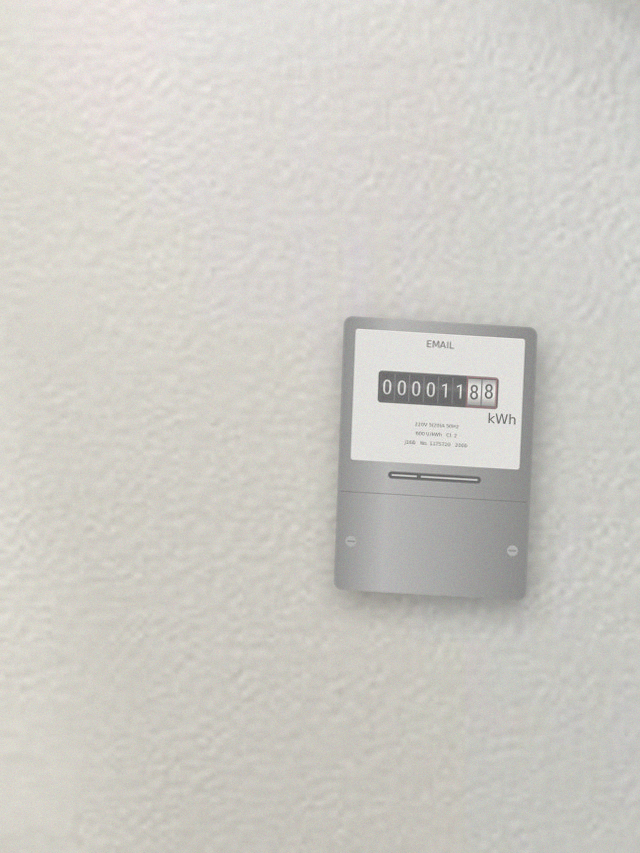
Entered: 11.88 kWh
